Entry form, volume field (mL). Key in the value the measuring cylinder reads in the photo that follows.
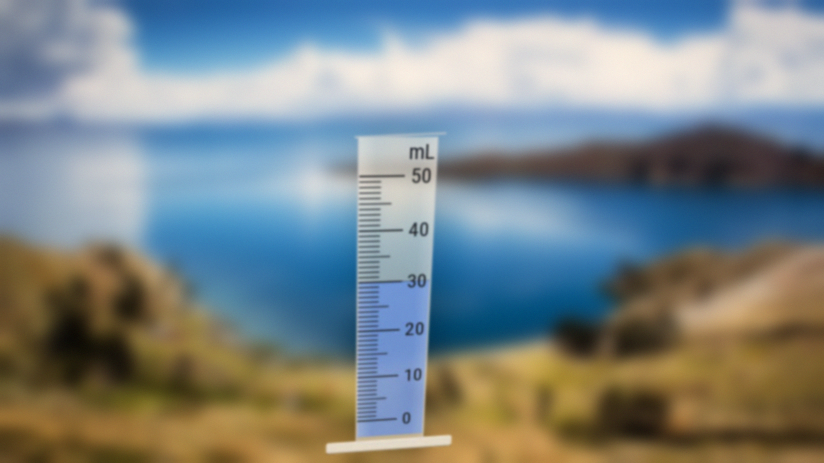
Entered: 30 mL
